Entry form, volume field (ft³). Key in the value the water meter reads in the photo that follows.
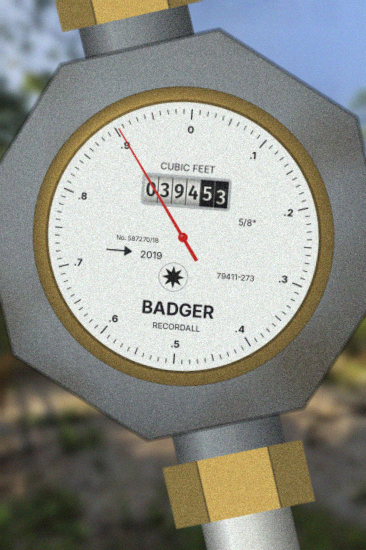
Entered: 39452.90 ft³
